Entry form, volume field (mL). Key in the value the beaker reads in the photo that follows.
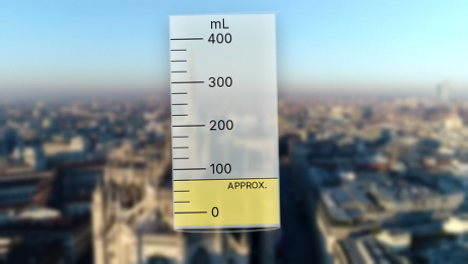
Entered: 75 mL
